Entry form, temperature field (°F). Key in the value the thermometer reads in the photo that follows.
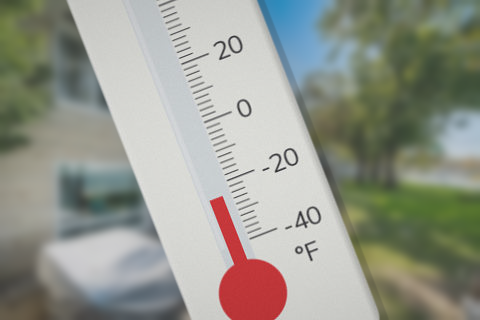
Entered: -24 °F
